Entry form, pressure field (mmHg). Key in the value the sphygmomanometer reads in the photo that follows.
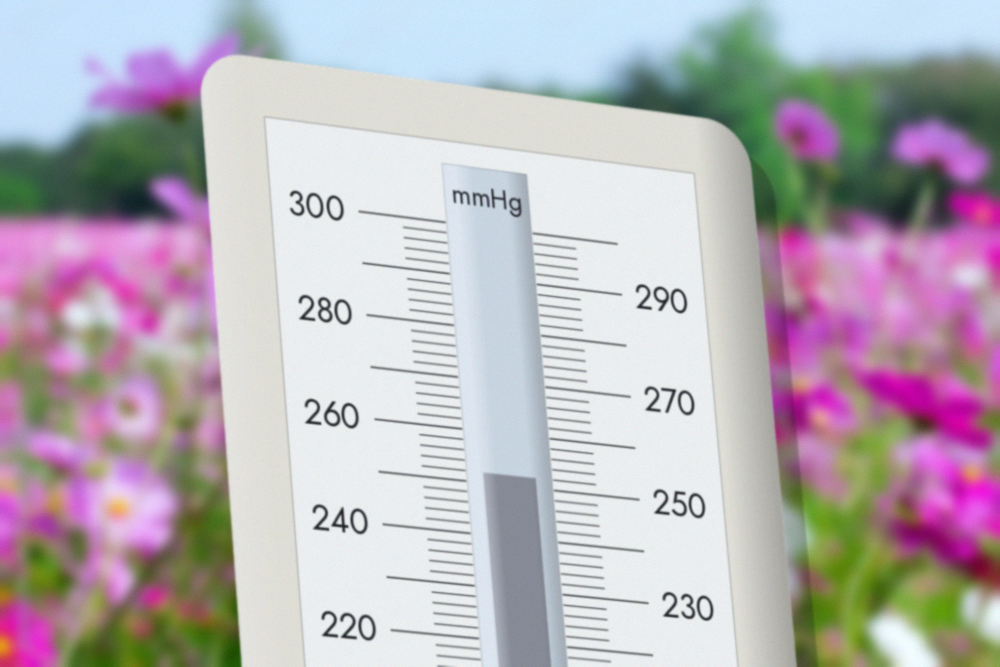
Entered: 252 mmHg
